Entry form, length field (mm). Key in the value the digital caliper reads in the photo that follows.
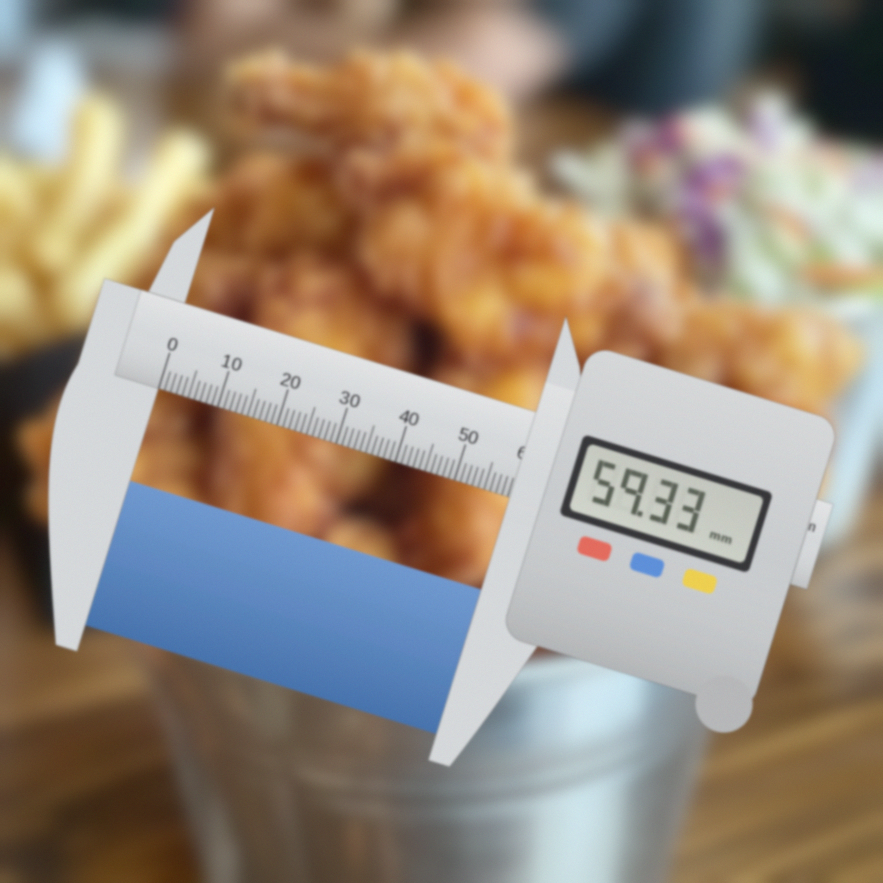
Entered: 59.33 mm
